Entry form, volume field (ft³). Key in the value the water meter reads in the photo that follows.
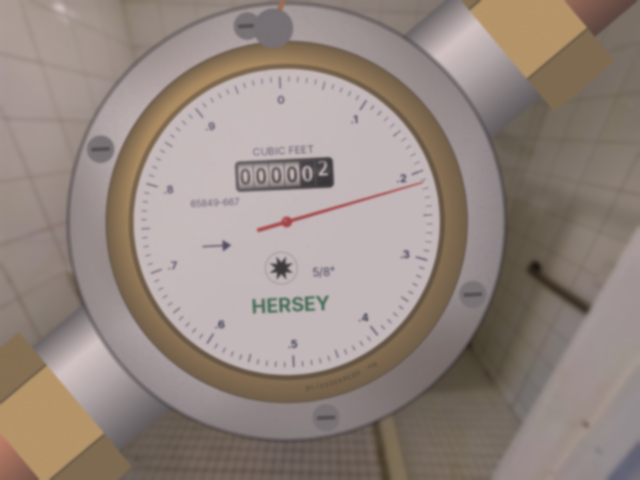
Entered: 2.21 ft³
